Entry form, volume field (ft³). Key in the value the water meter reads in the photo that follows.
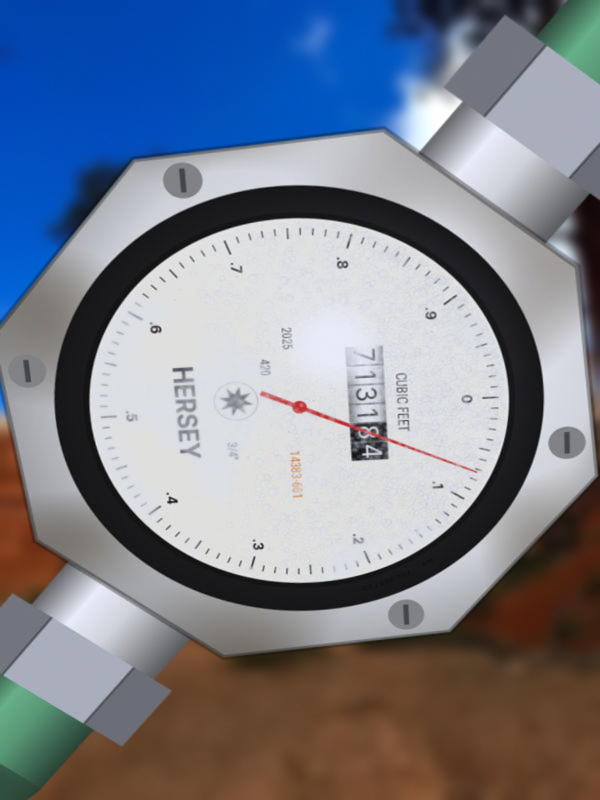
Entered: 713184.07 ft³
